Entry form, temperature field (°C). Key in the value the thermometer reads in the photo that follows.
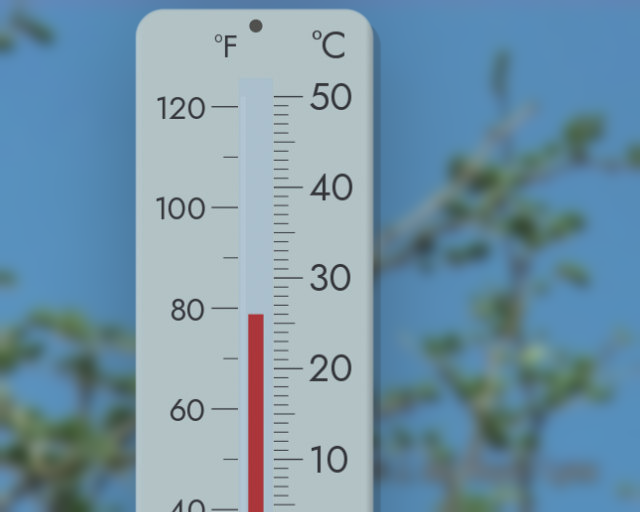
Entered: 26 °C
